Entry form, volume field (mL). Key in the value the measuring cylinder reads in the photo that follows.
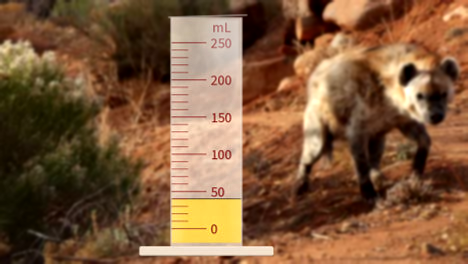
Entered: 40 mL
